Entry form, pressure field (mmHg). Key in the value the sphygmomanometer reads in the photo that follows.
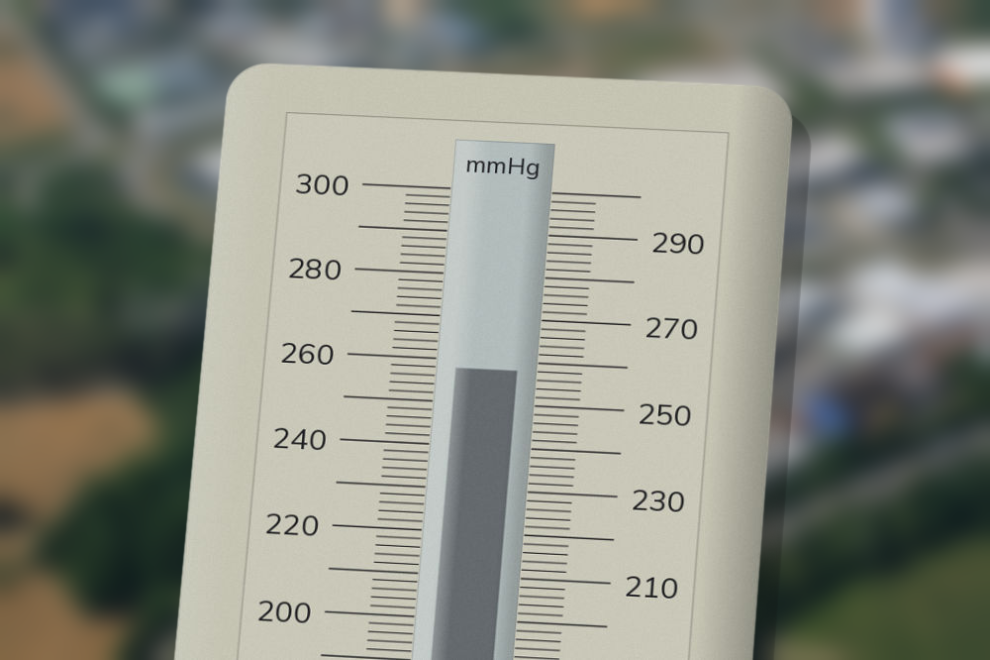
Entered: 258 mmHg
